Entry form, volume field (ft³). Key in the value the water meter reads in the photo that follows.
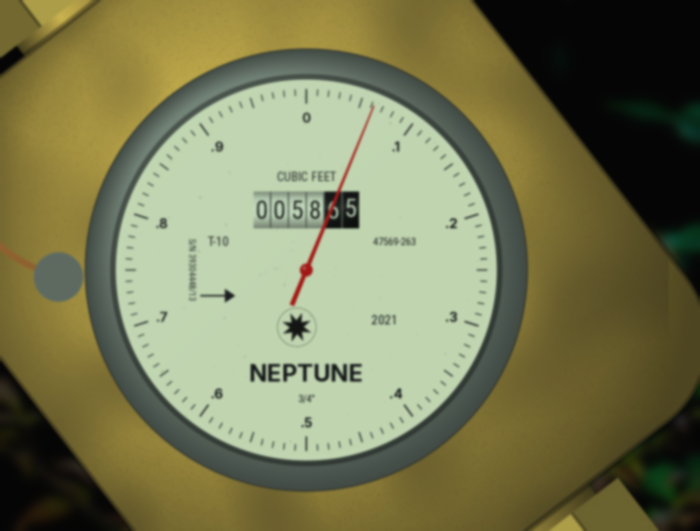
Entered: 5865.06 ft³
